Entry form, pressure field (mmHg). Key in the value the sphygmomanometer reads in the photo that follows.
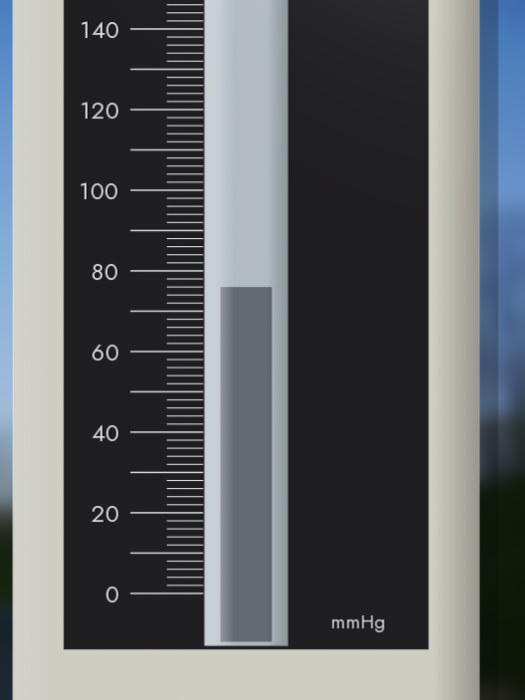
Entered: 76 mmHg
